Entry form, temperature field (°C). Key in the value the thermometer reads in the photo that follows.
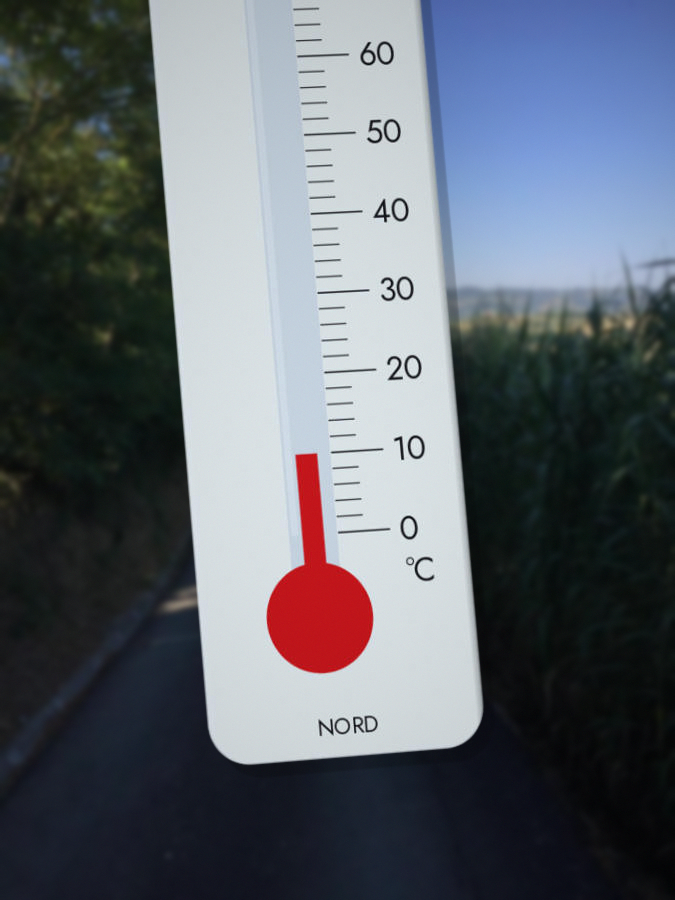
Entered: 10 °C
